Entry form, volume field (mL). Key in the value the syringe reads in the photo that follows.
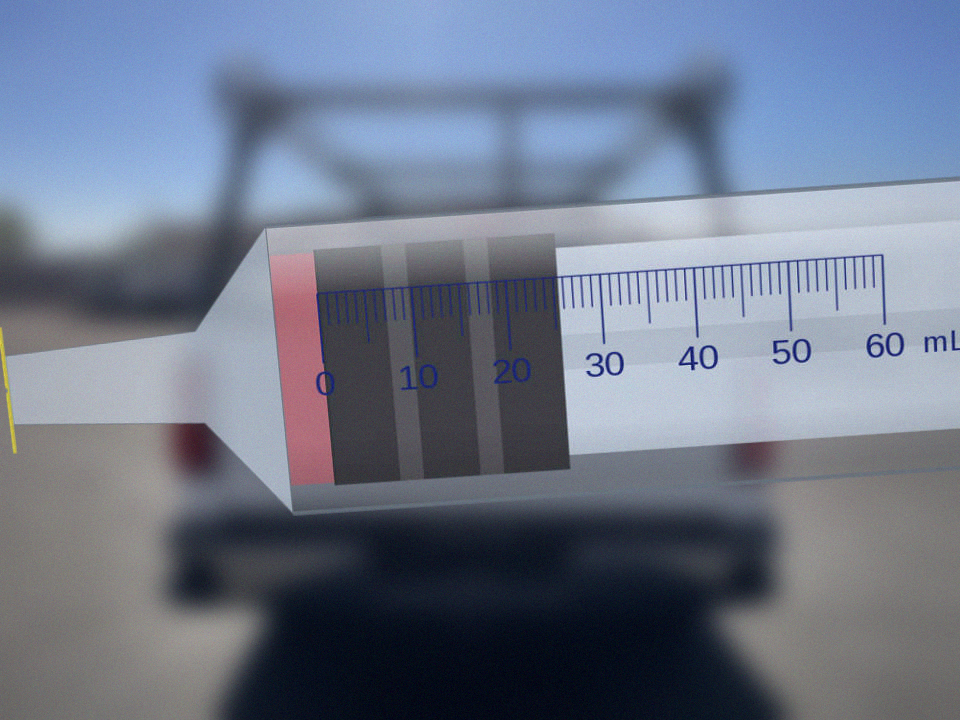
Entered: 0 mL
